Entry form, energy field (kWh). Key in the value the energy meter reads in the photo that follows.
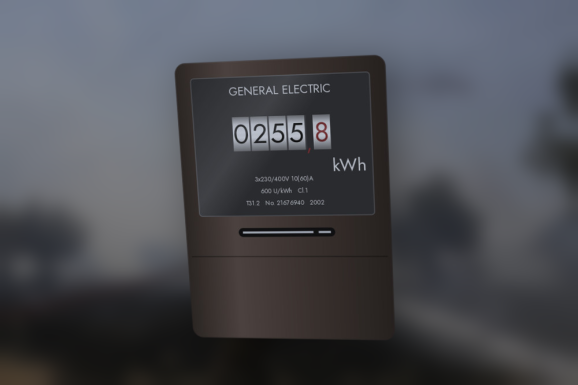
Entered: 255.8 kWh
